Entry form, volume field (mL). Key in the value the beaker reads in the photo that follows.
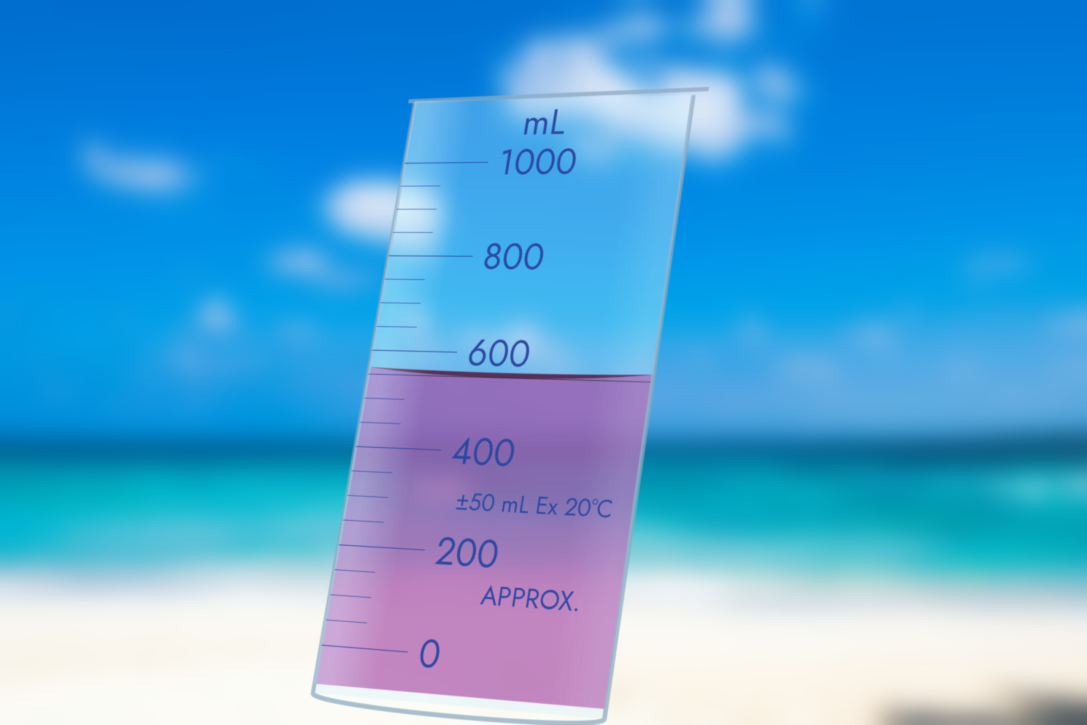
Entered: 550 mL
